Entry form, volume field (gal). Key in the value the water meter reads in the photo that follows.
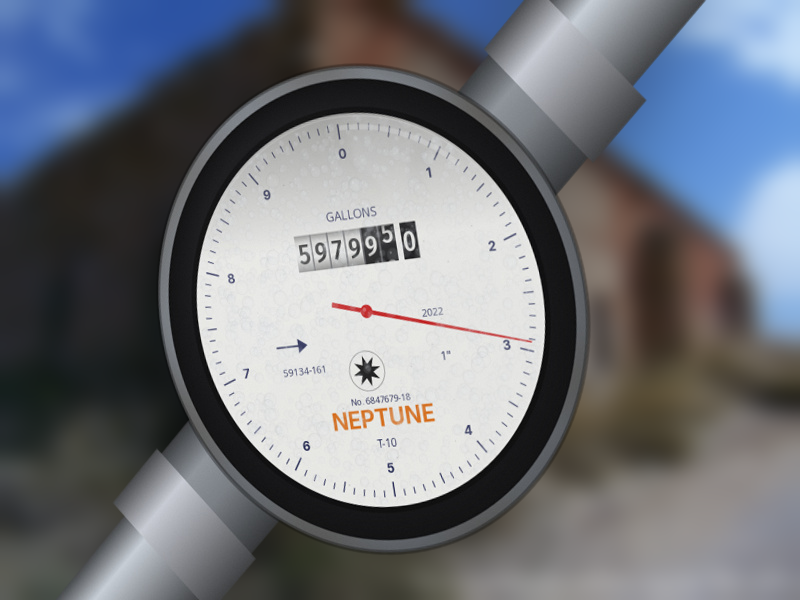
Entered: 5979952.9 gal
